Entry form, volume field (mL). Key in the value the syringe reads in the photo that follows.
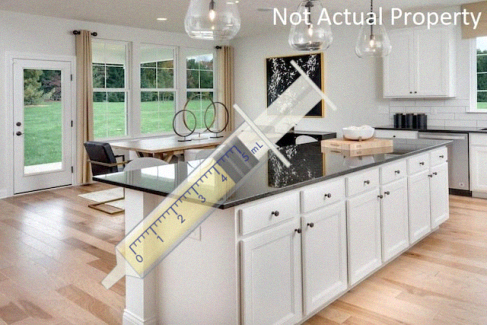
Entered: 4.2 mL
